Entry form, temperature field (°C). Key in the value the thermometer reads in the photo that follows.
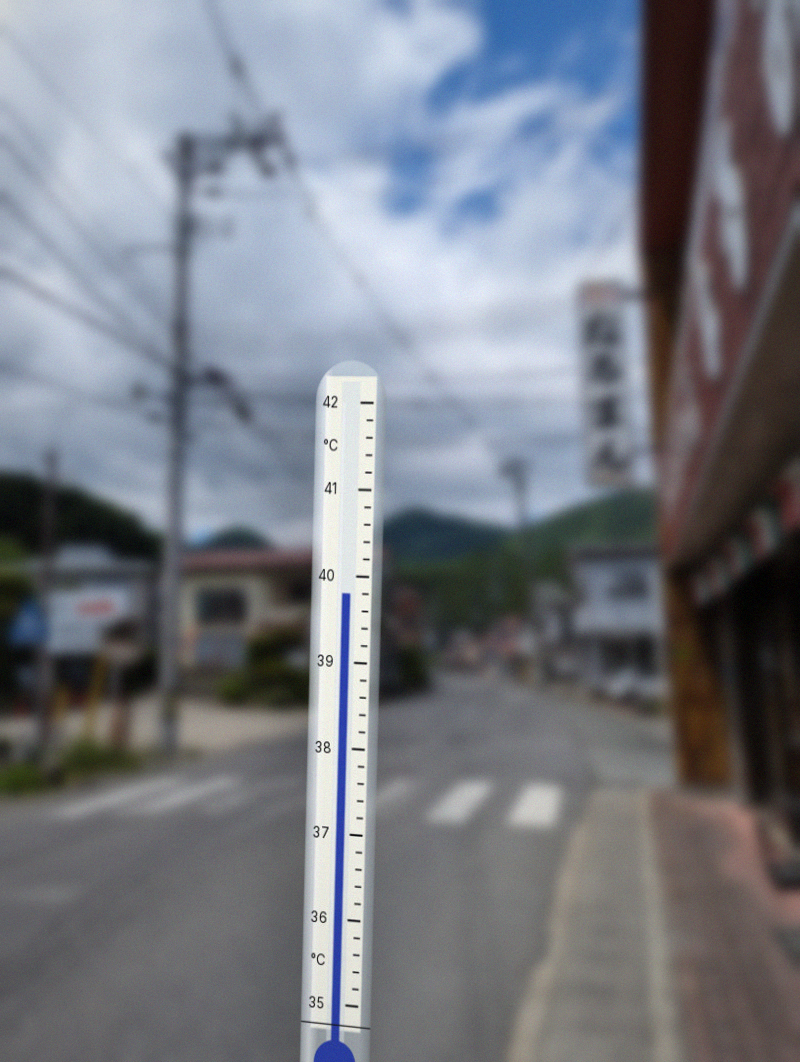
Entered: 39.8 °C
